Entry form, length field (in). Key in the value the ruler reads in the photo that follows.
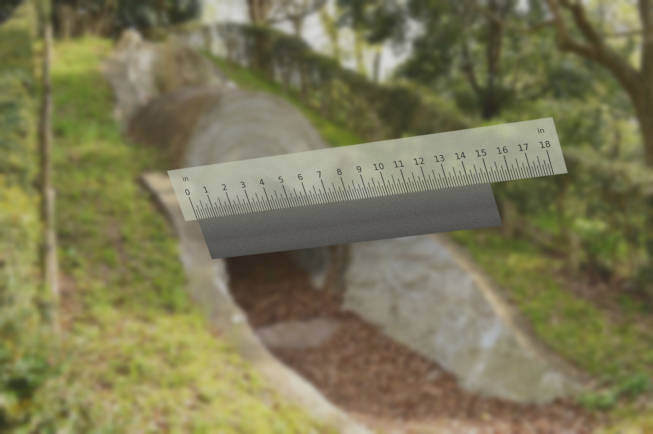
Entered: 15 in
